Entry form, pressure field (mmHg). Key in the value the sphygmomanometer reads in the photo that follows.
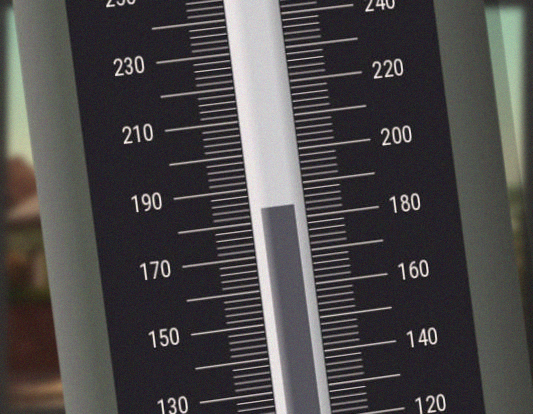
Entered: 184 mmHg
